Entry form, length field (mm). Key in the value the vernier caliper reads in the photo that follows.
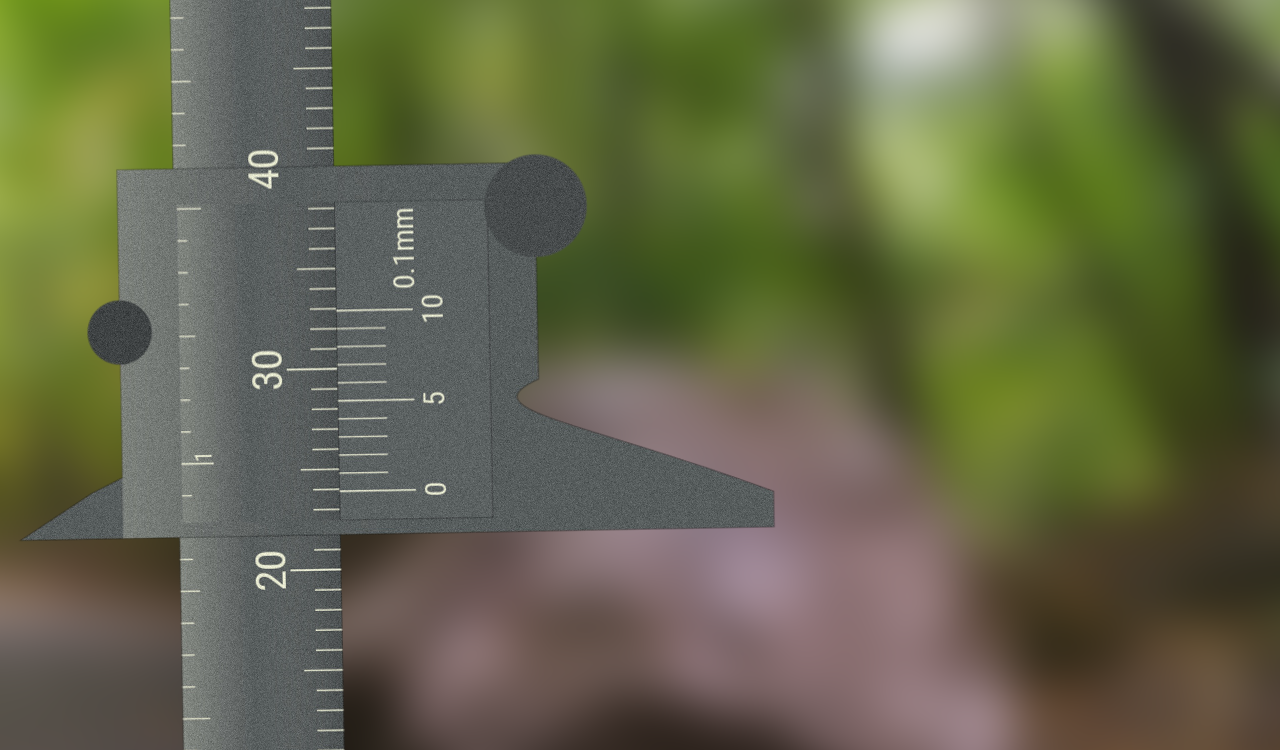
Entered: 23.9 mm
